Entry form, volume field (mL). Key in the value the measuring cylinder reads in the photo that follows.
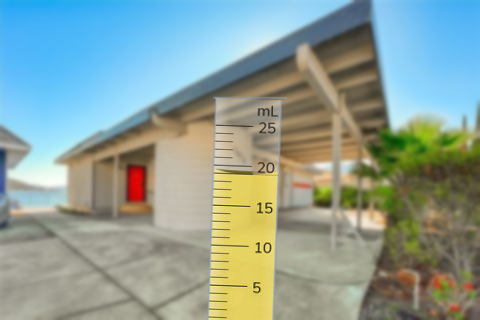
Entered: 19 mL
